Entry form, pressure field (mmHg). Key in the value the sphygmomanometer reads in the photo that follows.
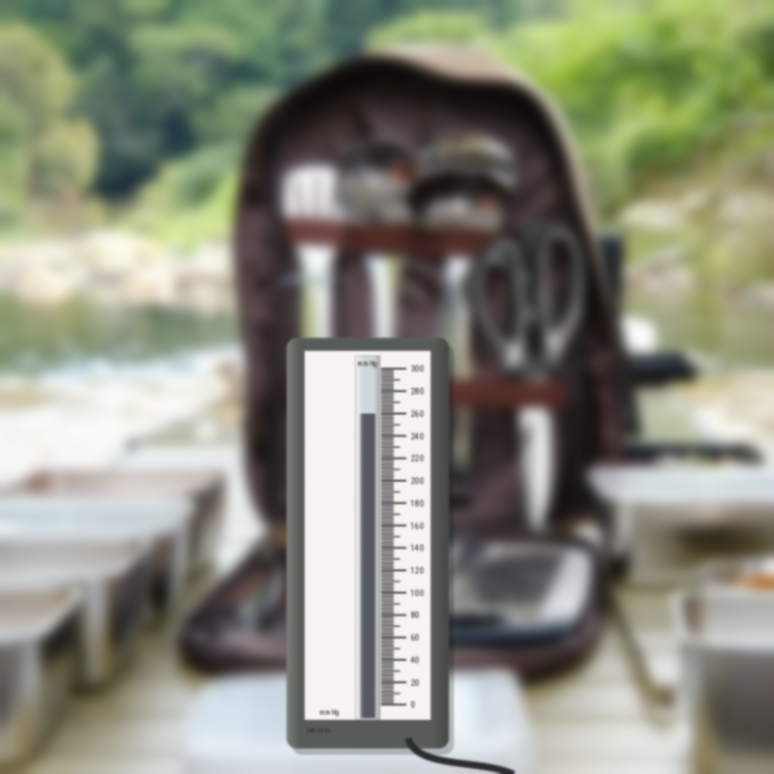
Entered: 260 mmHg
